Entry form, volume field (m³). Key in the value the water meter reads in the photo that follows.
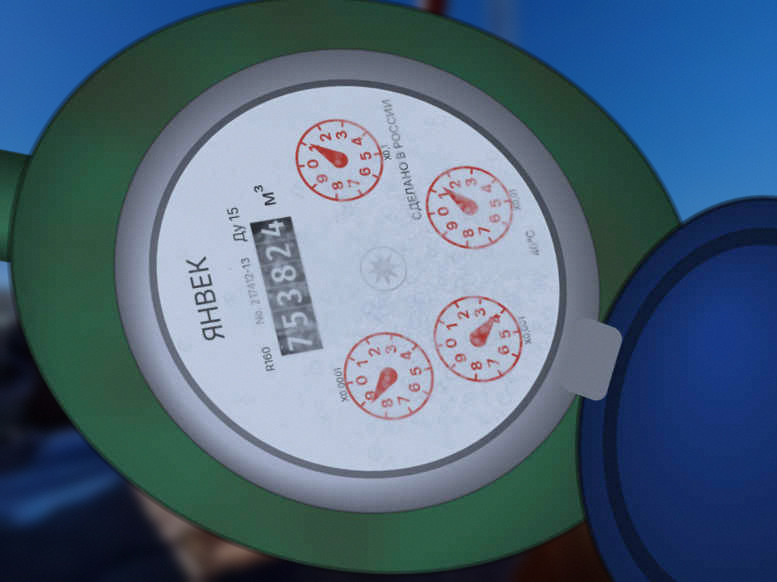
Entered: 753824.1138 m³
